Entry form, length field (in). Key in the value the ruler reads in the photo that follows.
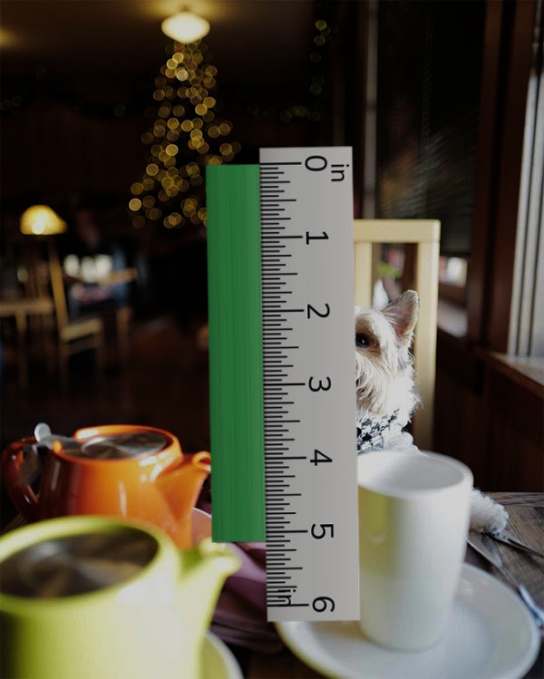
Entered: 5.125 in
